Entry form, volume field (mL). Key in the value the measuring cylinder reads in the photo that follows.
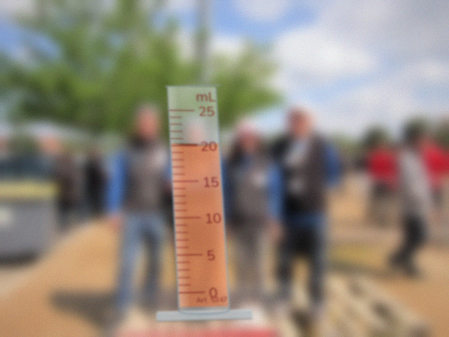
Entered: 20 mL
